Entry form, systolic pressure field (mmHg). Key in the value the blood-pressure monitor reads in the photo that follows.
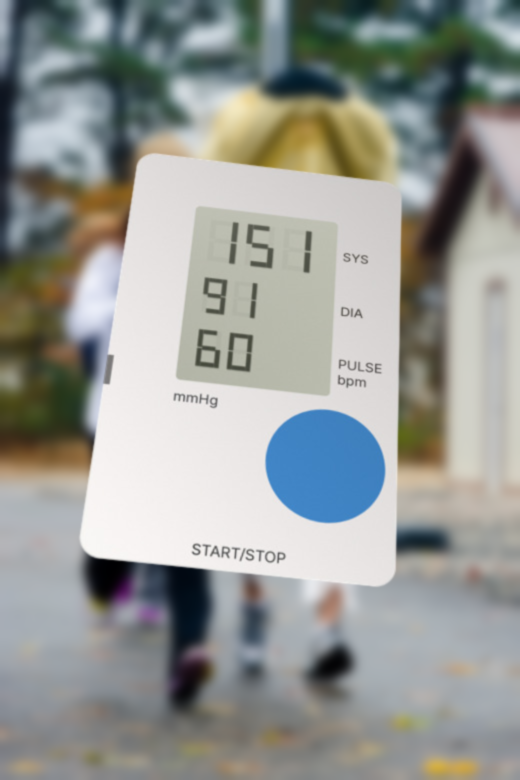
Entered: 151 mmHg
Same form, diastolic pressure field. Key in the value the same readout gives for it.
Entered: 91 mmHg
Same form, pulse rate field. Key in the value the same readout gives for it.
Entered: 60 bpm
